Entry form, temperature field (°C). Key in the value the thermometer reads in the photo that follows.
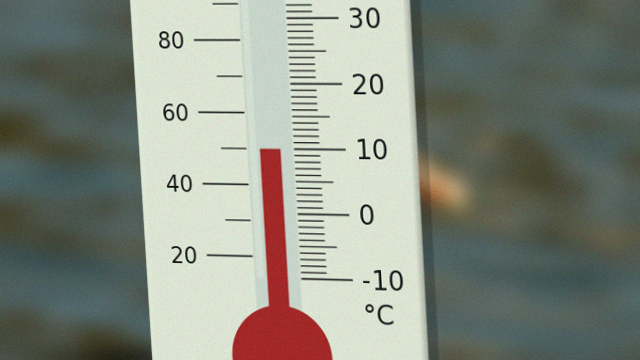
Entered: 10 °C
